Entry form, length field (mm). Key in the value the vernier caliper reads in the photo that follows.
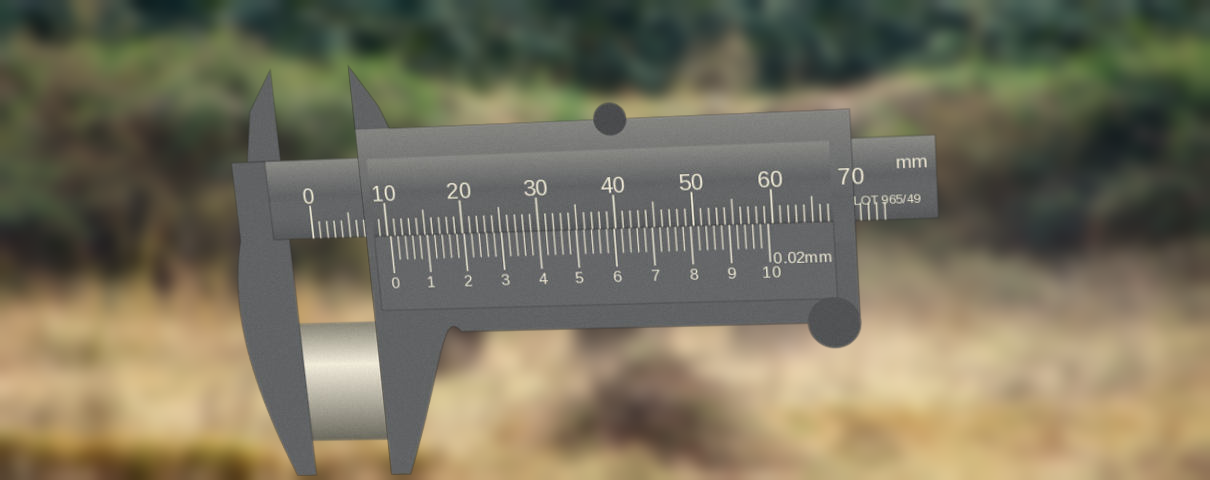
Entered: 10.4 mm
